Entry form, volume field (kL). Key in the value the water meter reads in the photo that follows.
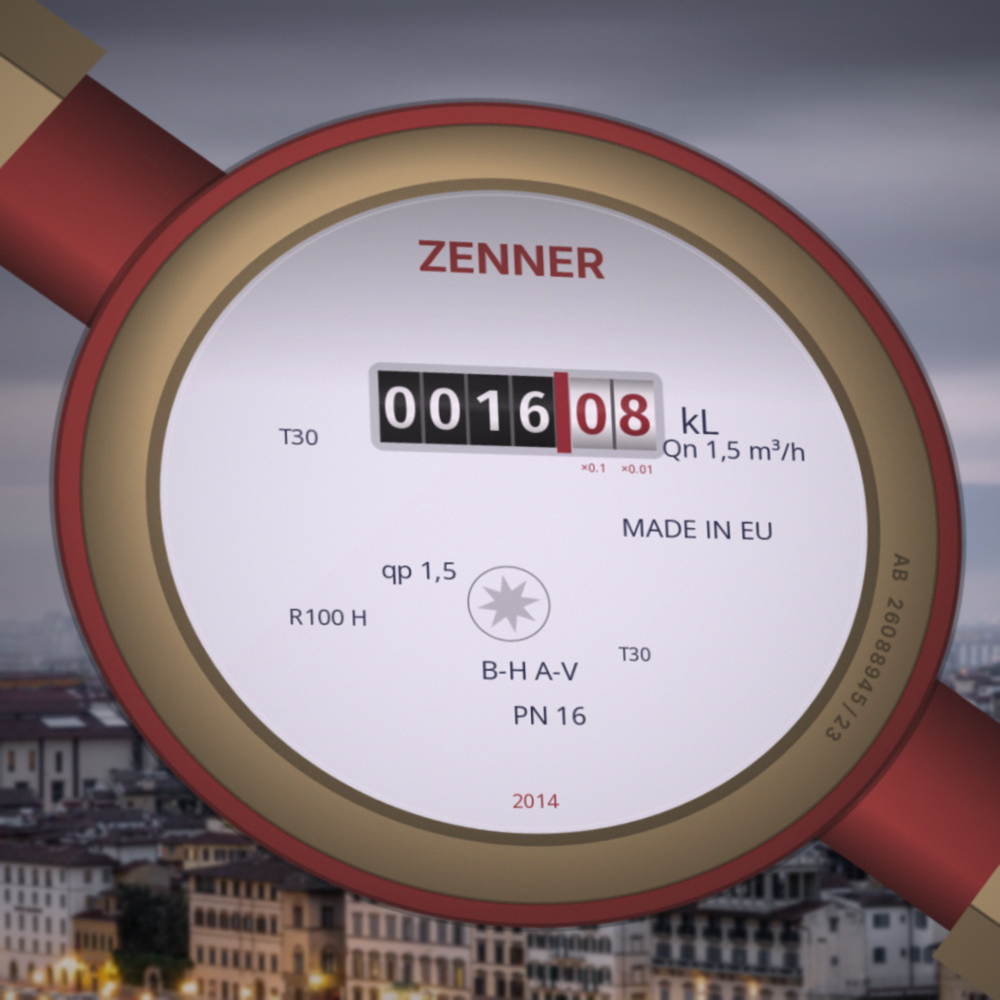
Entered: 16.08 kL
